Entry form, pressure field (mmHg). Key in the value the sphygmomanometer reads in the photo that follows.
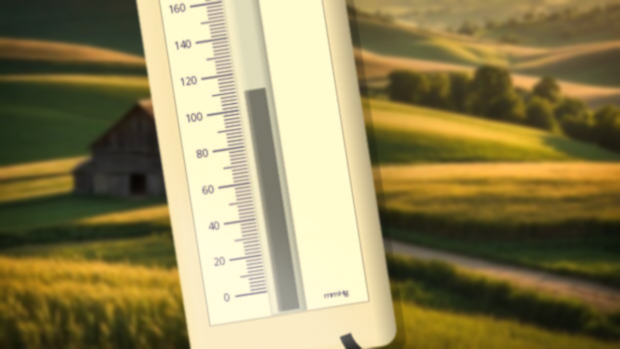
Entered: 110 mmHg
